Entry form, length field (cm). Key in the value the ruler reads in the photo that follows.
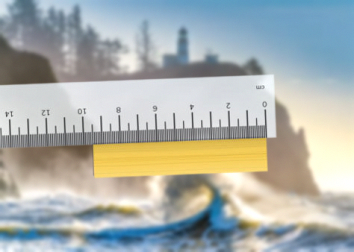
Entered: 9.5 cm
